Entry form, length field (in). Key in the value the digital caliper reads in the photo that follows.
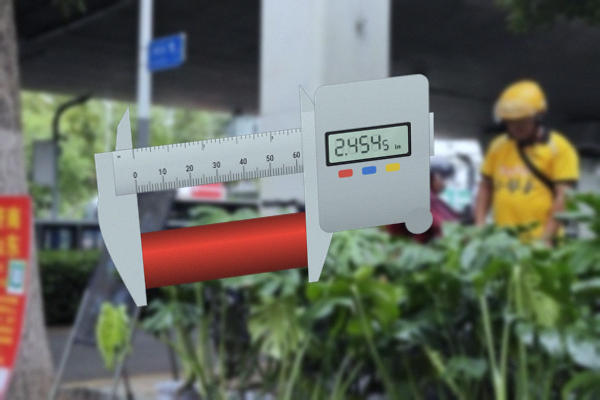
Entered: 2.4545 in
